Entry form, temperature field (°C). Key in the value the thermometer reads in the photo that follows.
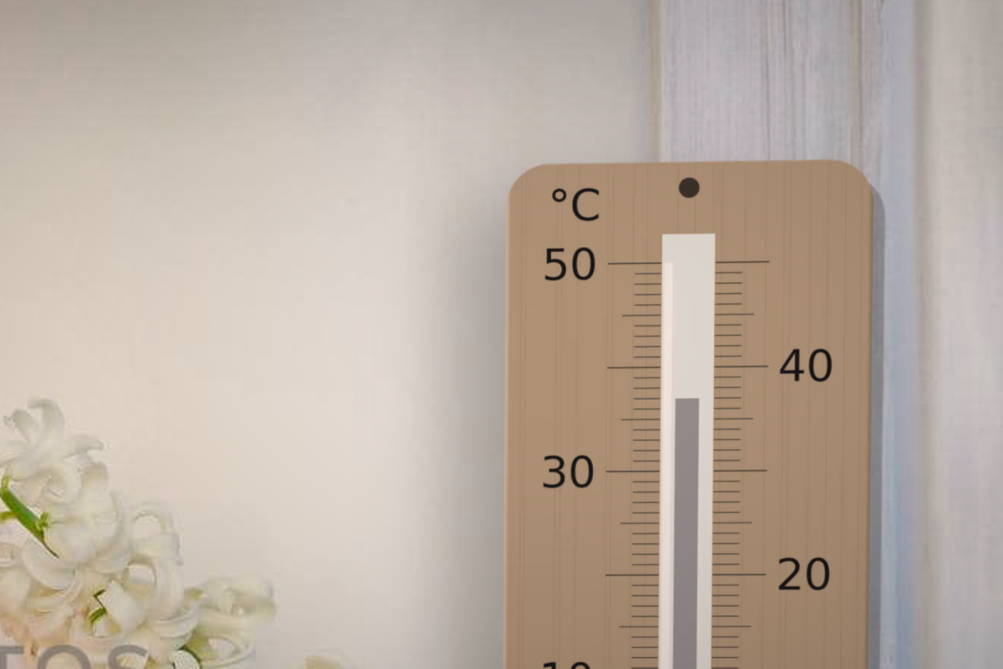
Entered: 37 °C
